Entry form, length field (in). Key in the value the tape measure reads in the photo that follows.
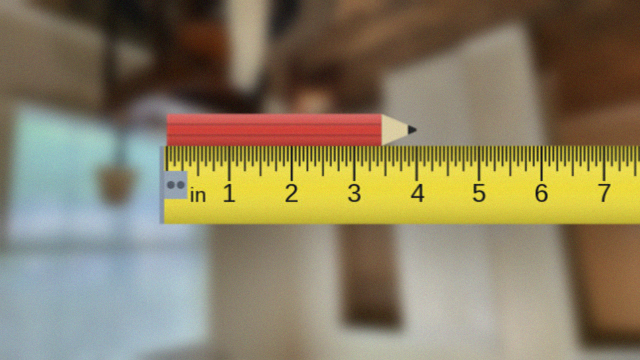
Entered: 4 in
